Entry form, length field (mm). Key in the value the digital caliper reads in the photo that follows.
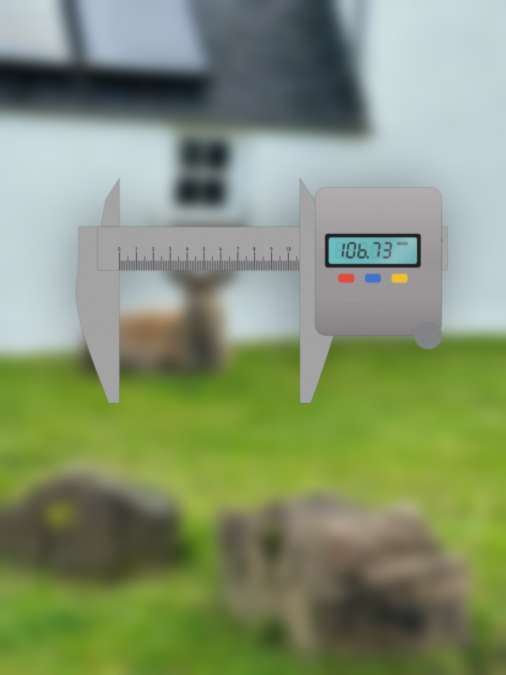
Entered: 106.73 mm
